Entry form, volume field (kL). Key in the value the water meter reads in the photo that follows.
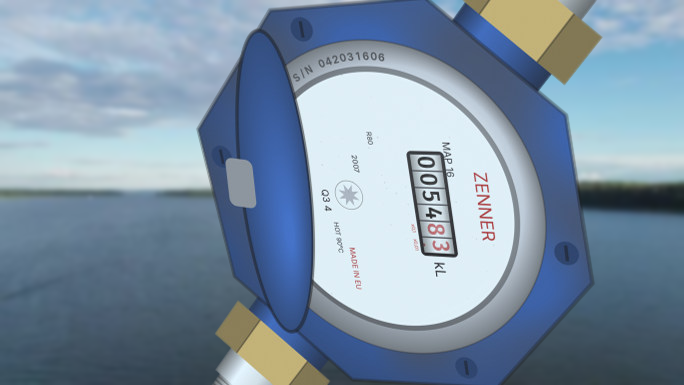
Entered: 54.83 kL
